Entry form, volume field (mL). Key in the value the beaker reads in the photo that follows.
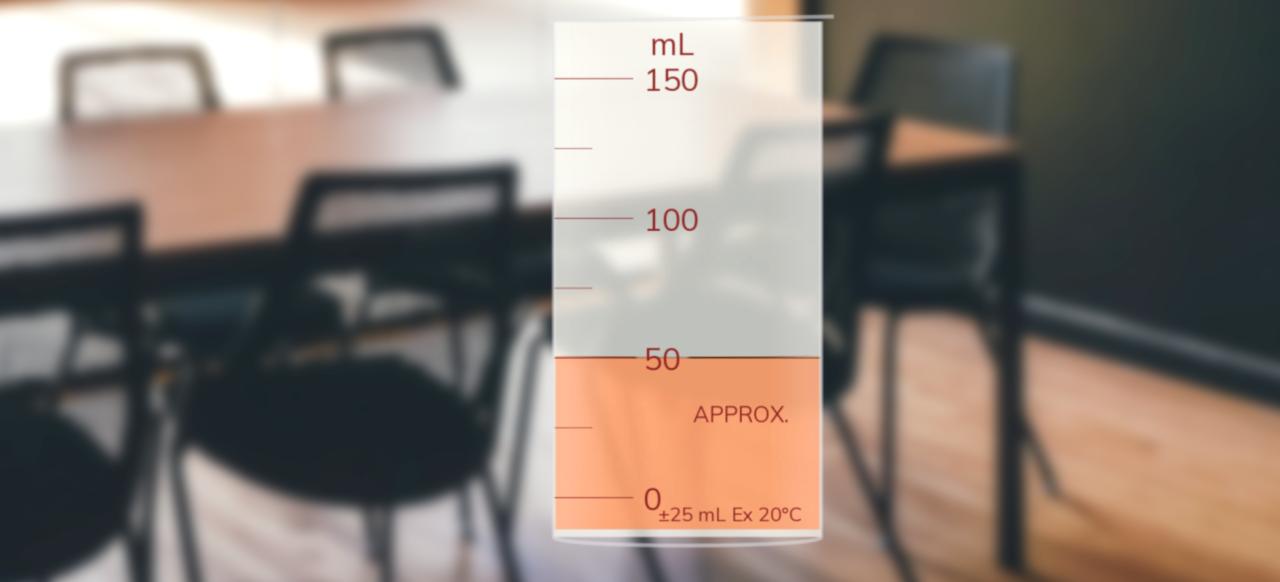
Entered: 50 mL
